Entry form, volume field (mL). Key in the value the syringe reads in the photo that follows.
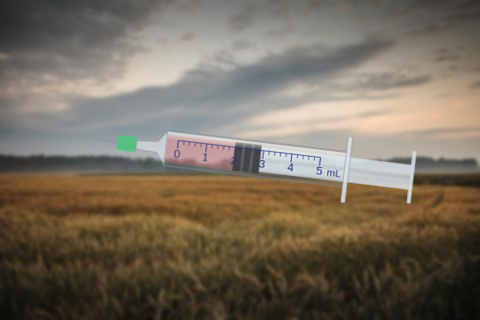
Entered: 2 mL
